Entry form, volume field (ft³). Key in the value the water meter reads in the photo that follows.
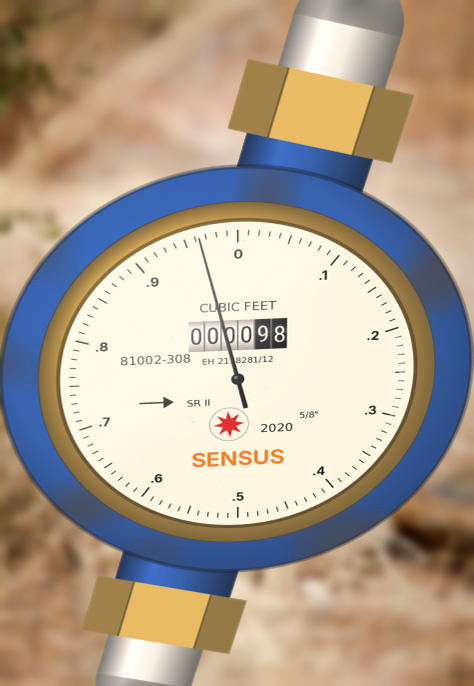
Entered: 97.96 ft³
